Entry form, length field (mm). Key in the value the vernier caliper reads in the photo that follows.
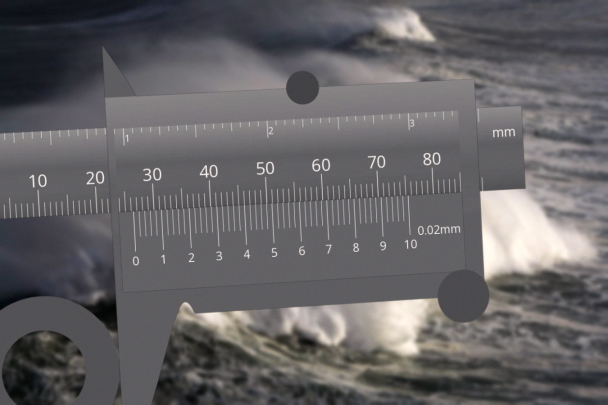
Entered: 26.4 mm
